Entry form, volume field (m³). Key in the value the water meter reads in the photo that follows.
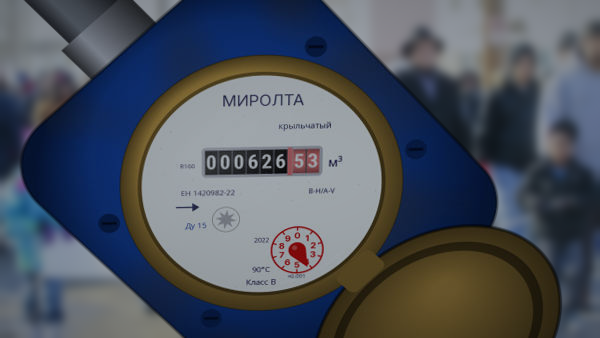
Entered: 626.534 m³
